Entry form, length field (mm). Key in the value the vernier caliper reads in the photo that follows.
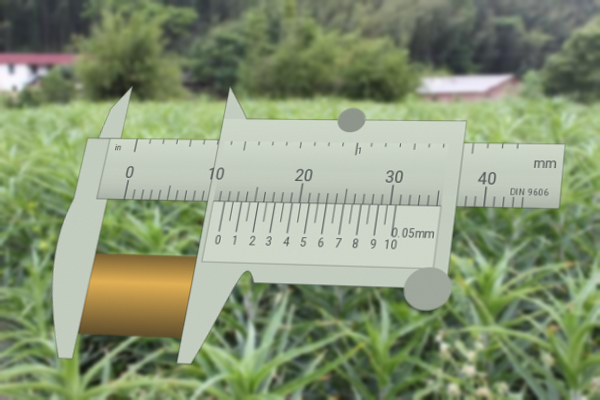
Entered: 11.6 mm
